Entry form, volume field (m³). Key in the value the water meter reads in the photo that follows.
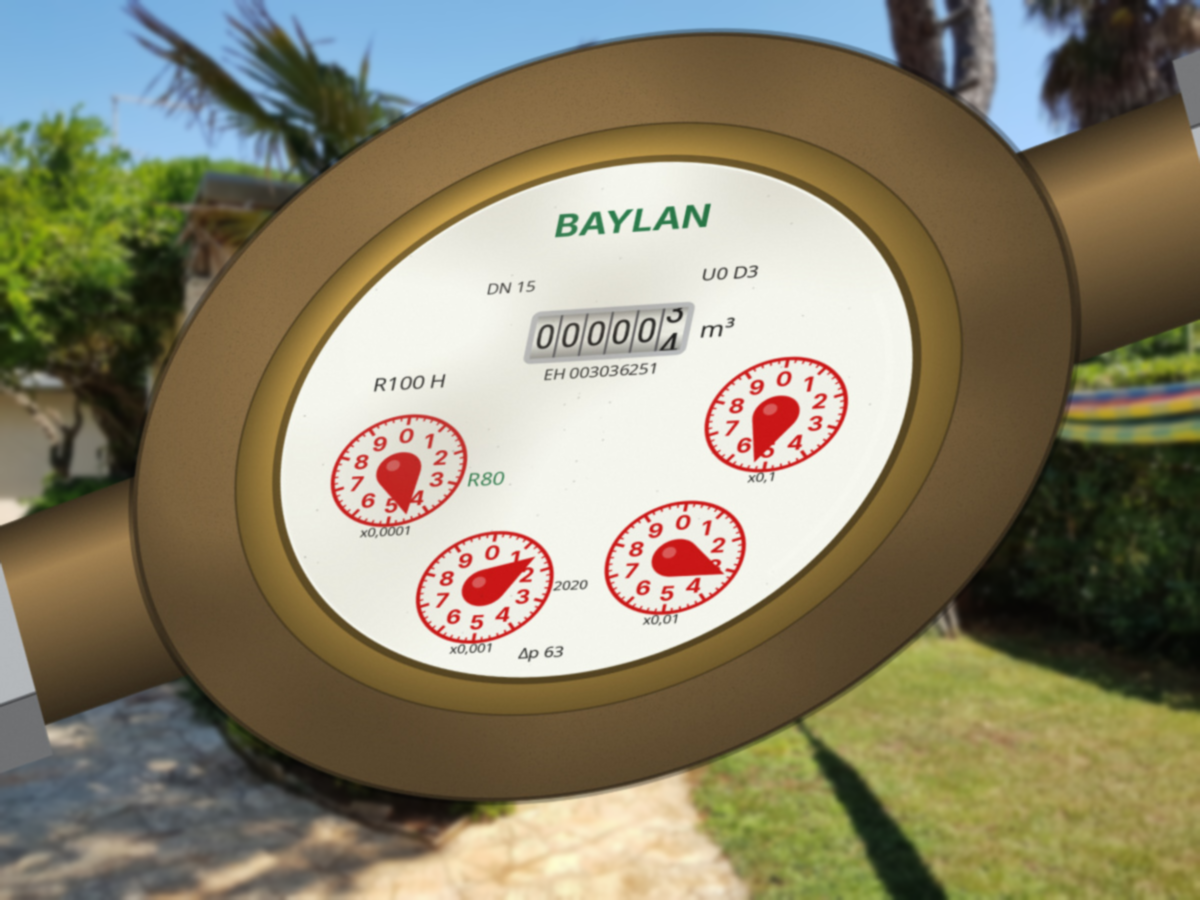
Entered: 3.5314 m³
